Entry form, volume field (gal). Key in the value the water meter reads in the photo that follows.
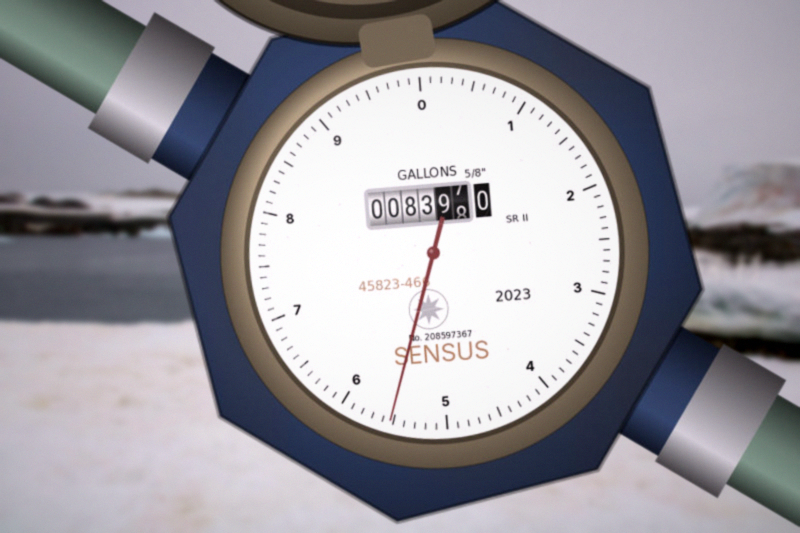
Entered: 83975.5 gal
